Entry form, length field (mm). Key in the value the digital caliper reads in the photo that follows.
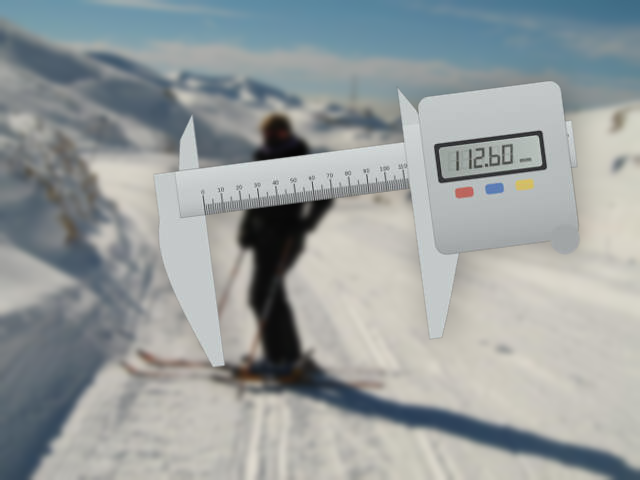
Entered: 112.60 mm
